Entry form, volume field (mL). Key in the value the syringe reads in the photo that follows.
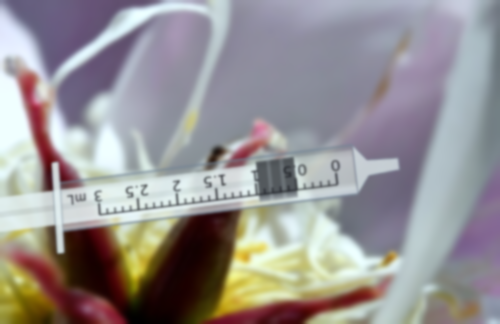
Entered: 0.5 mL
